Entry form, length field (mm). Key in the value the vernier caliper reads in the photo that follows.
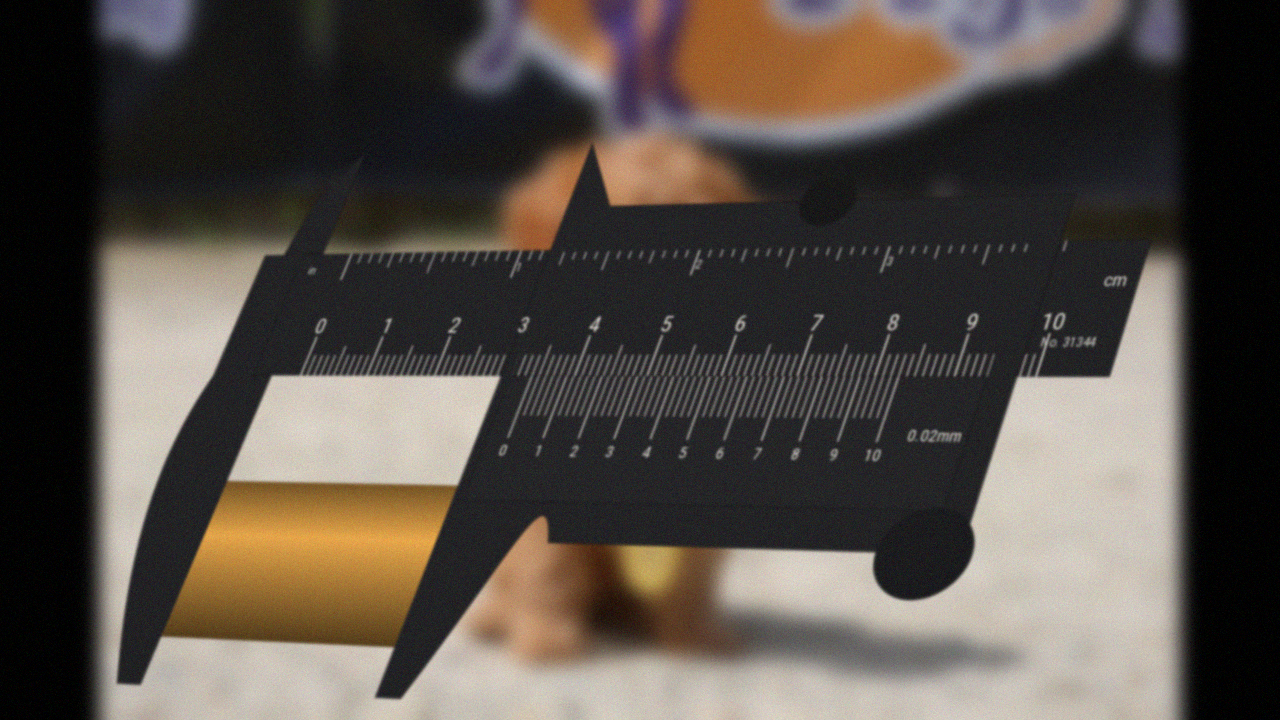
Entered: 34.0 mm
